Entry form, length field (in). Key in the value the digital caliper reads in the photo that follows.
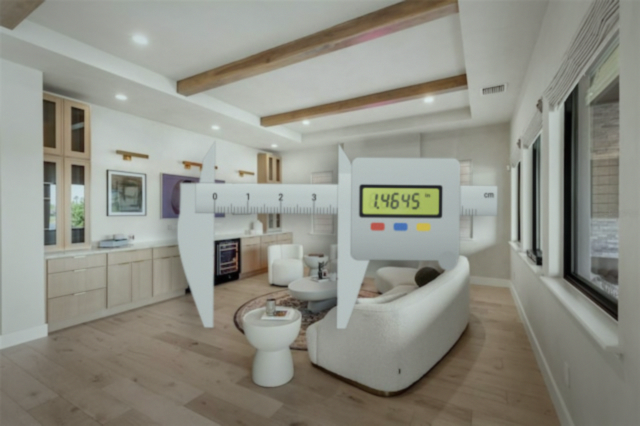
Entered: 1.4645 in
